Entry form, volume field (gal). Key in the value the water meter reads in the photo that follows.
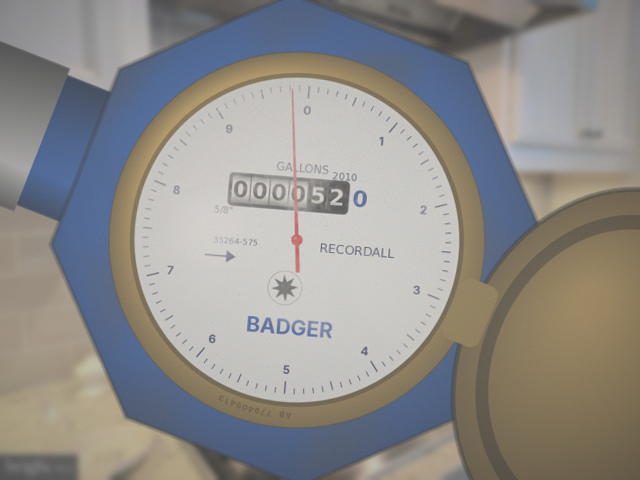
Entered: 519.8 gal
